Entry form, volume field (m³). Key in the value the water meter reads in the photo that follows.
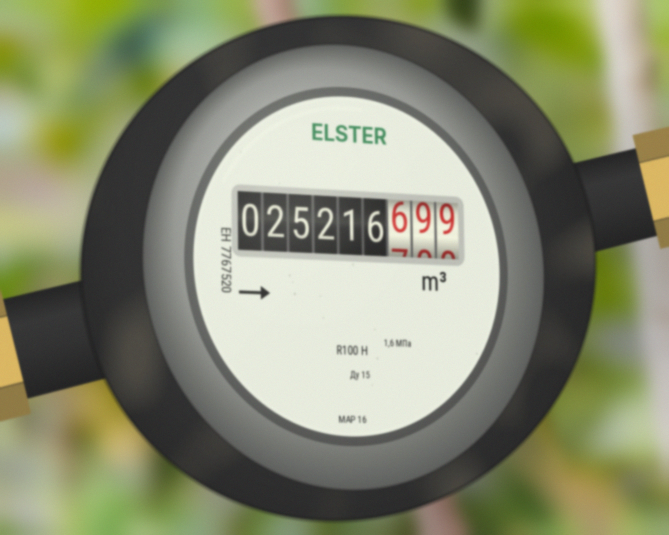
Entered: 25216.699 m³
